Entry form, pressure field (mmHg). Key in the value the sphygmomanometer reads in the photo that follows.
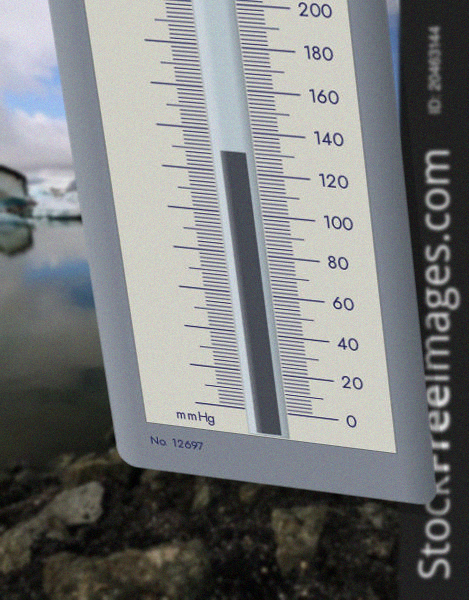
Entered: 130 mmHg
